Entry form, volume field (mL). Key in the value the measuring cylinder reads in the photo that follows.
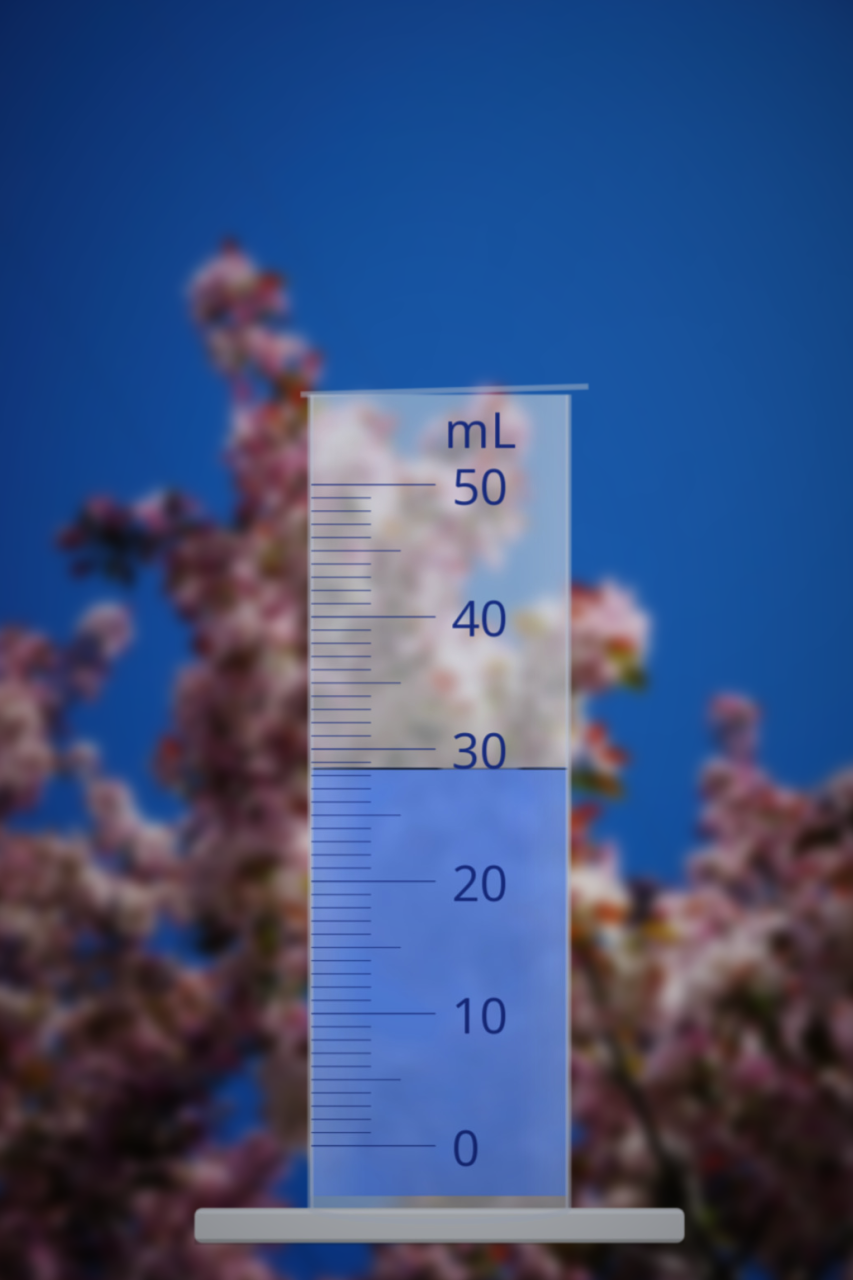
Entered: 28.5 mL
